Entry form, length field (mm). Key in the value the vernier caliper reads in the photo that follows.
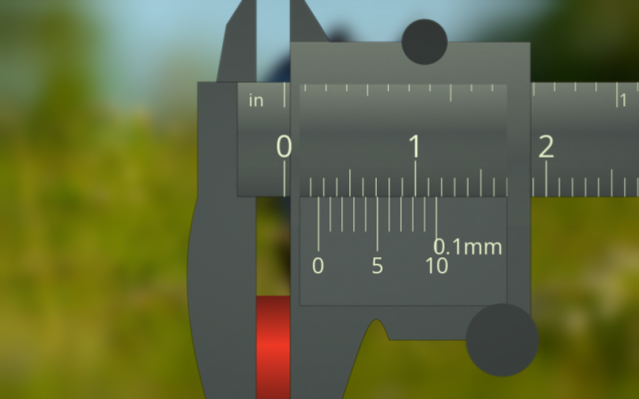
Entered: 2.6 mm
